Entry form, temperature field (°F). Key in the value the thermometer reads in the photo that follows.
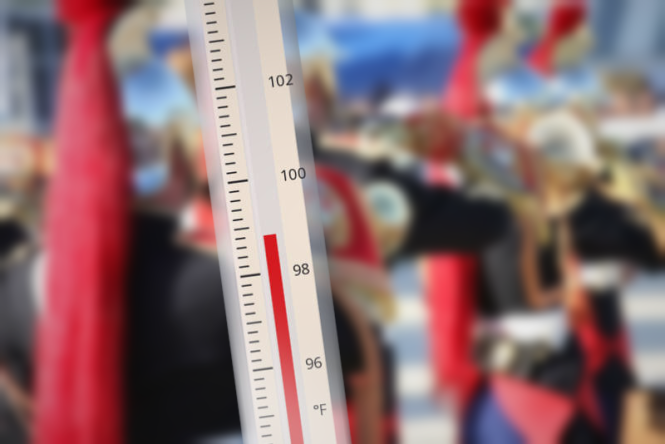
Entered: 98.8 °F
